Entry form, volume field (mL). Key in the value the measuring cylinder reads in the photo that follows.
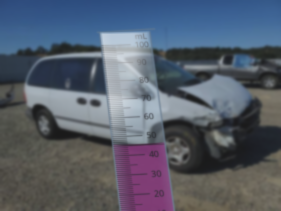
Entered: 45 mL
